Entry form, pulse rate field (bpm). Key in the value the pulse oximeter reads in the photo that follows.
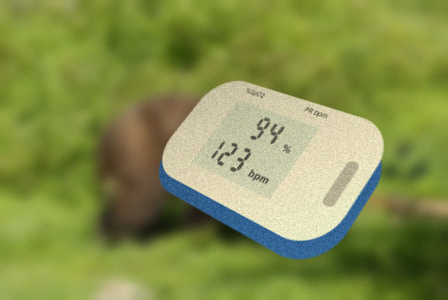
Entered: 123 bpm
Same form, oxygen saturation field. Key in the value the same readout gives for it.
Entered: 94 %
